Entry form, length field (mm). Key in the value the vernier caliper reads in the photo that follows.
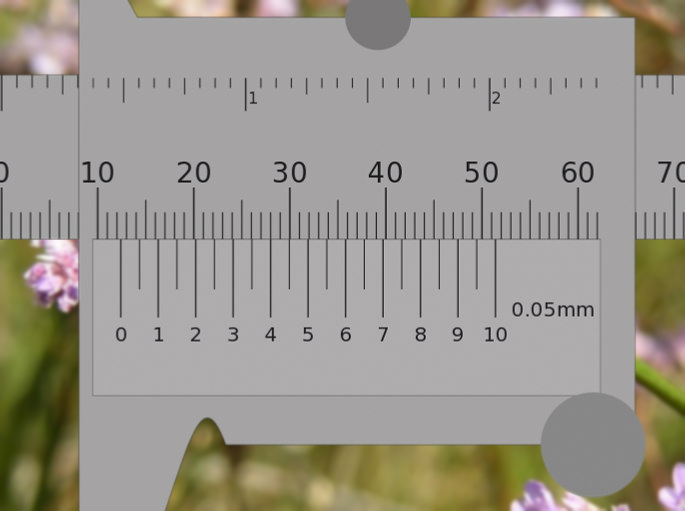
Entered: 12.4 mm
